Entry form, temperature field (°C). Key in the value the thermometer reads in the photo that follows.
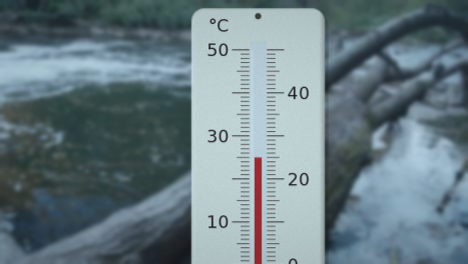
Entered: 25 °C
